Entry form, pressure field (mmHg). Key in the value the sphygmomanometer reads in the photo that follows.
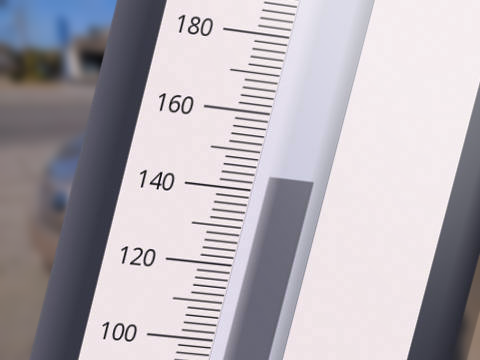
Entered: 144 mmHg
